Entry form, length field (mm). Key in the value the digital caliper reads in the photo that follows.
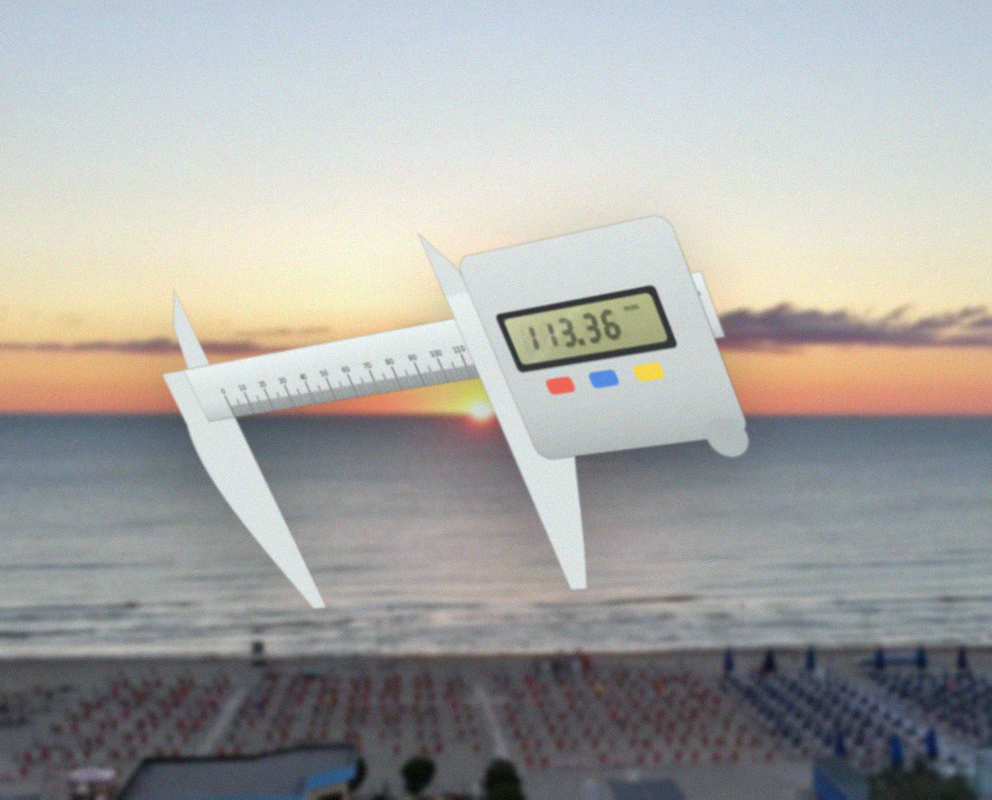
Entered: 113.36 mm
